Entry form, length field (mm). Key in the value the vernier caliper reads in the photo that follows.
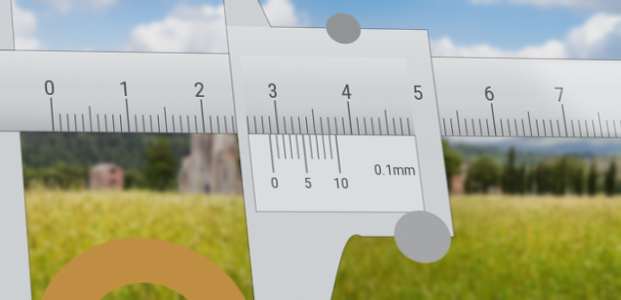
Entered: 28.8 mm
